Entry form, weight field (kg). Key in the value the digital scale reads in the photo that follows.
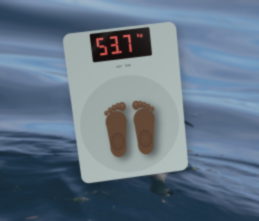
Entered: 53.7 kg
